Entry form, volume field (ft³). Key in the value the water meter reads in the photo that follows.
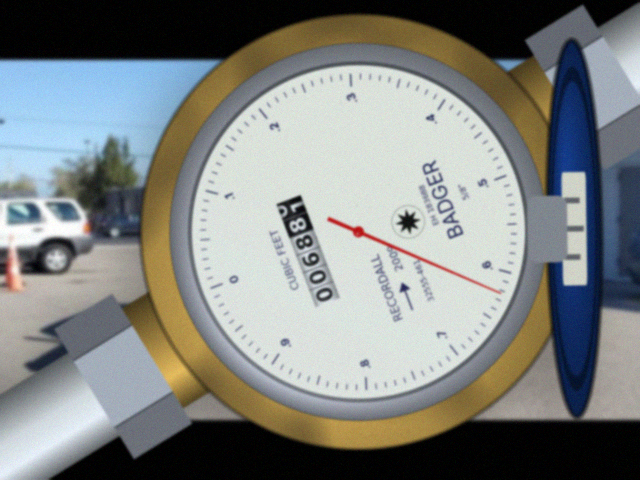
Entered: 6880.62 ft³
